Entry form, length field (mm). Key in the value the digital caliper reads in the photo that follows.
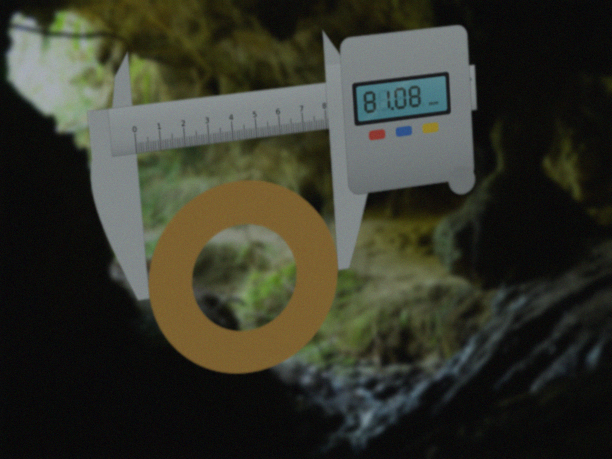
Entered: 81.08 mm
